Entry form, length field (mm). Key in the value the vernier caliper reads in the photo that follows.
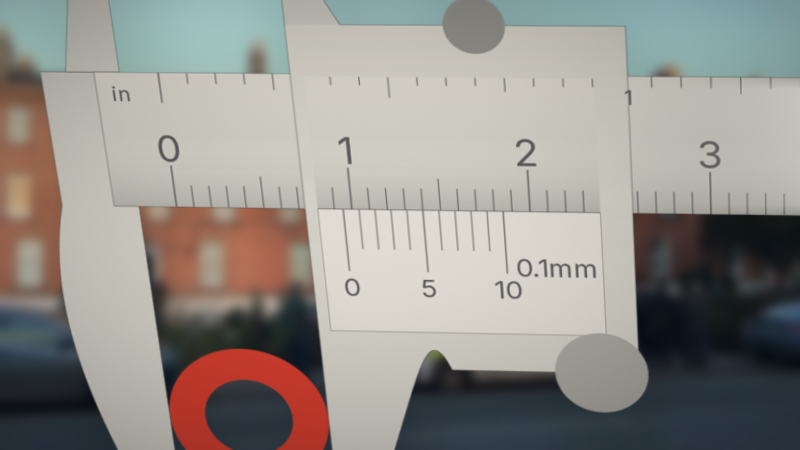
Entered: 9.5 mm
